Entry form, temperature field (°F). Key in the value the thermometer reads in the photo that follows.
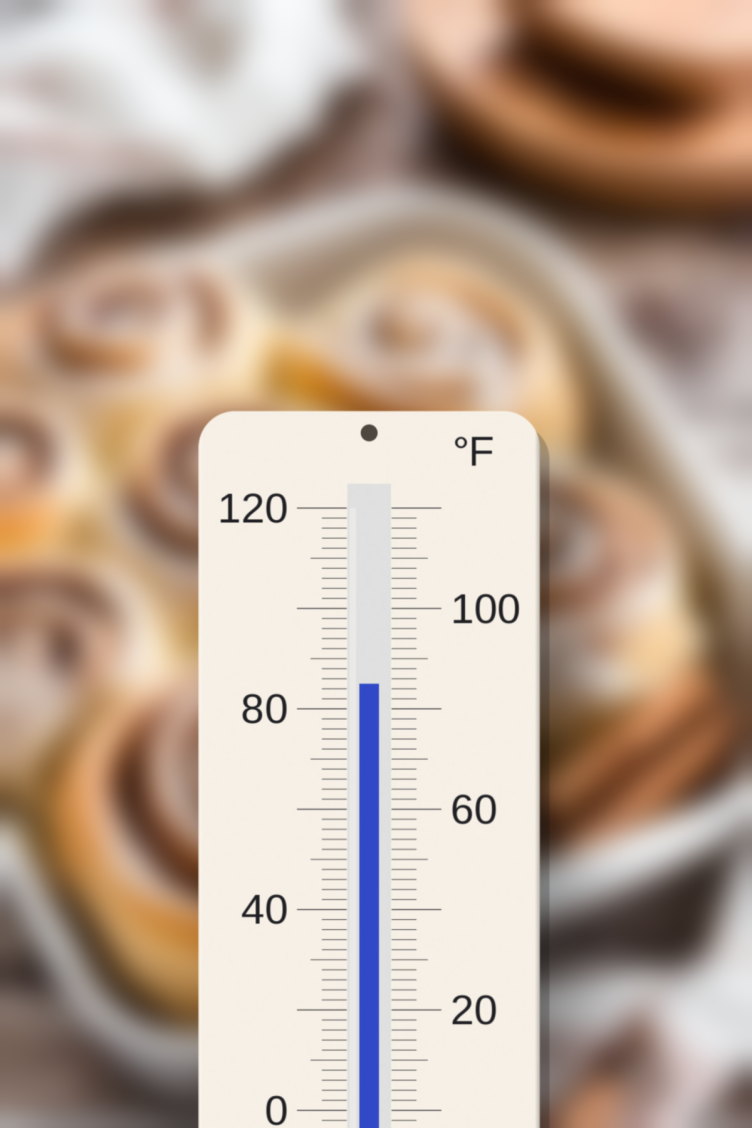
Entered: 85 °F
